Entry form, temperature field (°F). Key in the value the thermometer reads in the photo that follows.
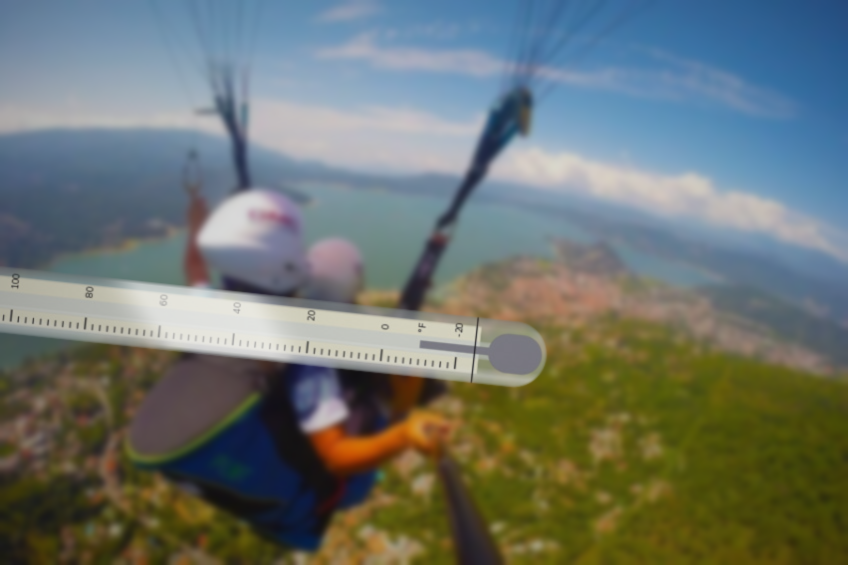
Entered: -10 °F
